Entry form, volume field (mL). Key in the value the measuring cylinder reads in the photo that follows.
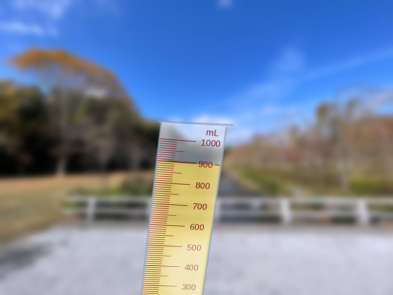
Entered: 900 mL
